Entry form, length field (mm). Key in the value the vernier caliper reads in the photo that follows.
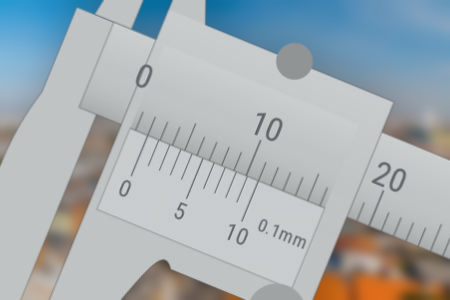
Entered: 2.0 mm
